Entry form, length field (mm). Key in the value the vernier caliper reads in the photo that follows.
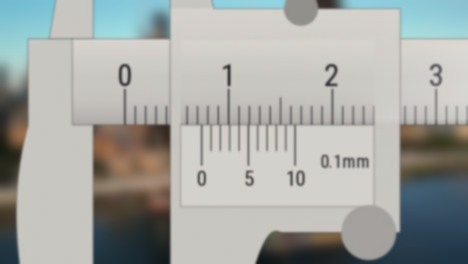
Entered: 7.4 mm
